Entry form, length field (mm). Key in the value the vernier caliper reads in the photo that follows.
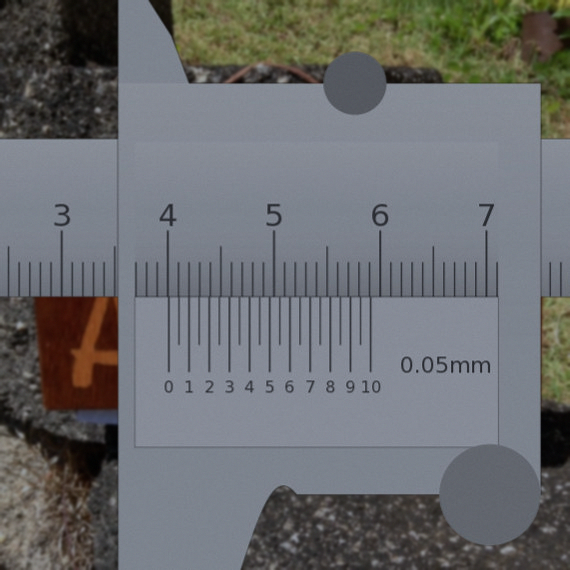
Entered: 40.1 mm
